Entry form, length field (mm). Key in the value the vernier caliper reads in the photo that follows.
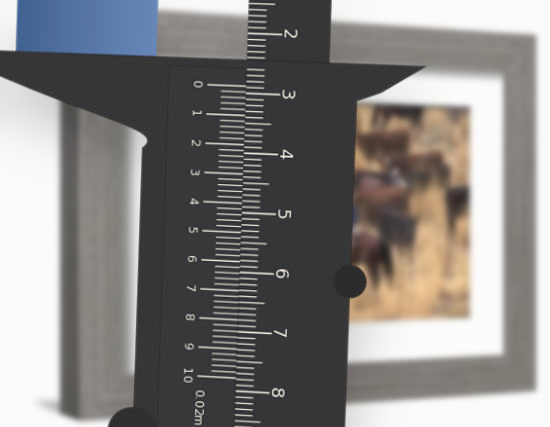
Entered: 28.8 mm
